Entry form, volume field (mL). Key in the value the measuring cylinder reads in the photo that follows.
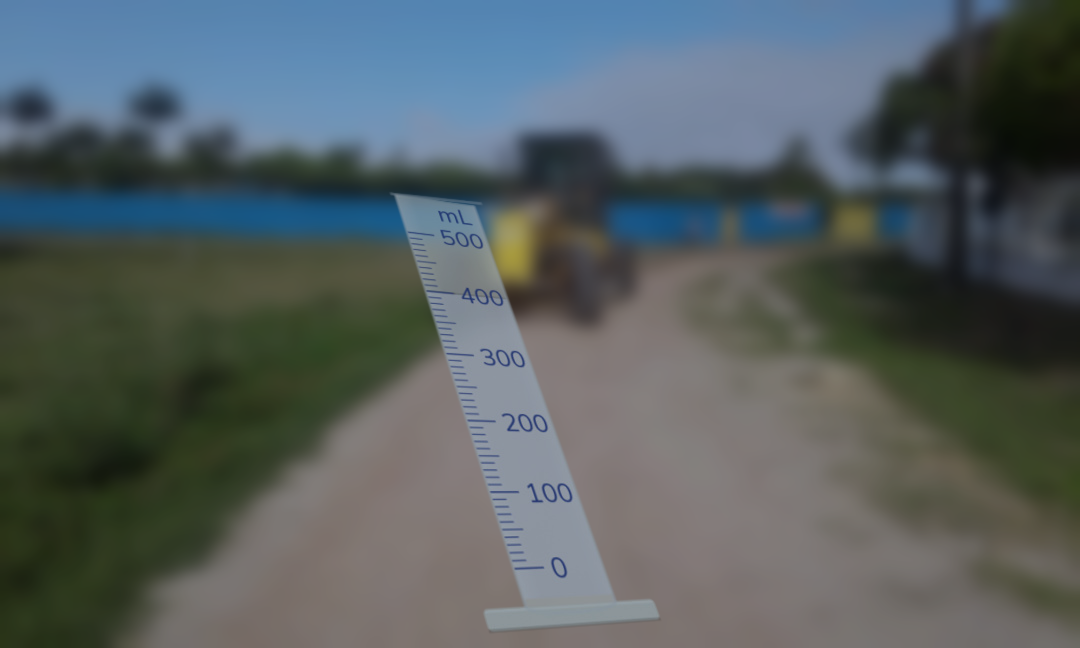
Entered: 400 mL
